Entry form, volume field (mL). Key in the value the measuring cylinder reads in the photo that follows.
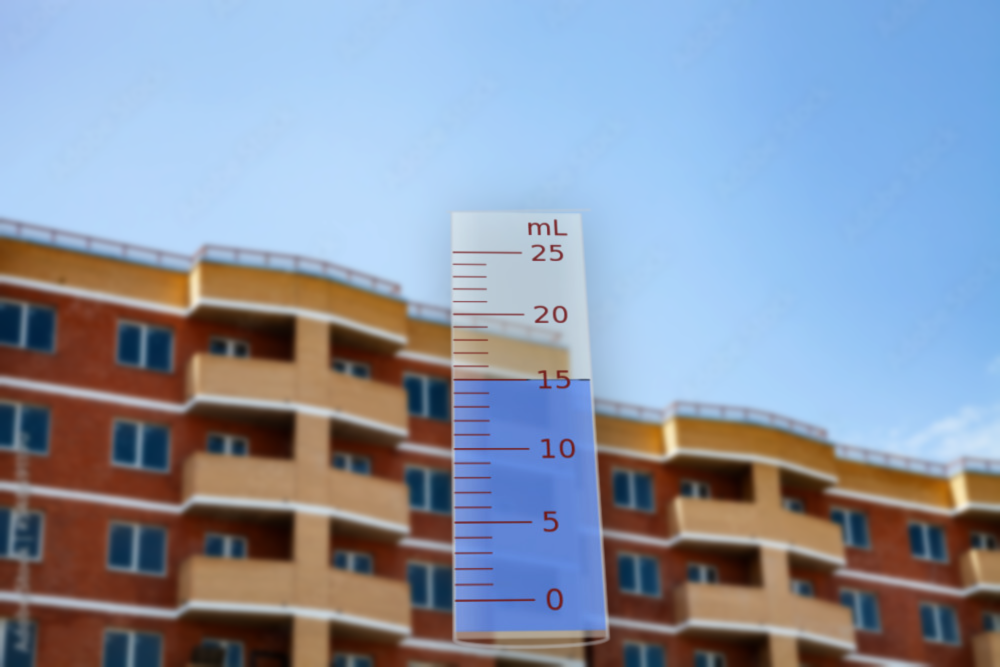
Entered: 15 mL
